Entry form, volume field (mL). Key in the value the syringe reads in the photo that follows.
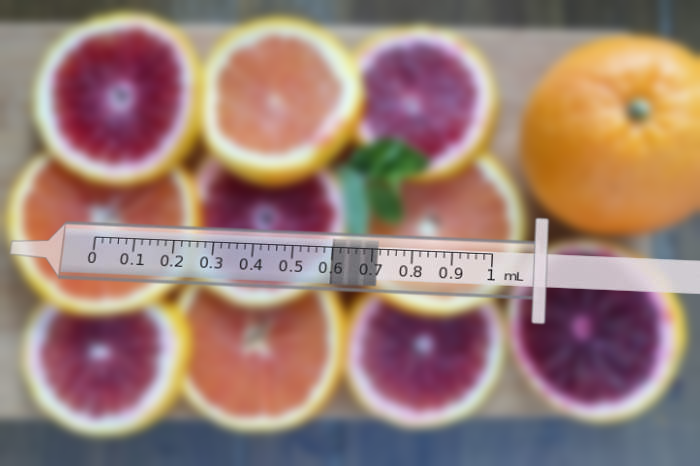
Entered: 0.6 mL
